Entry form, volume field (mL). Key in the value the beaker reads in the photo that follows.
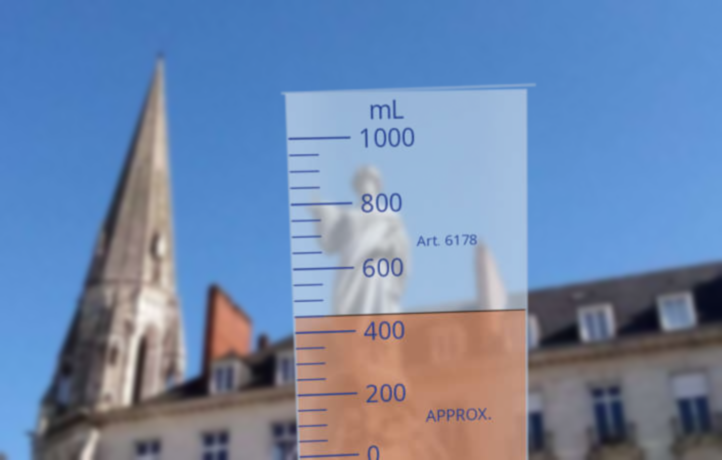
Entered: 450 mL
